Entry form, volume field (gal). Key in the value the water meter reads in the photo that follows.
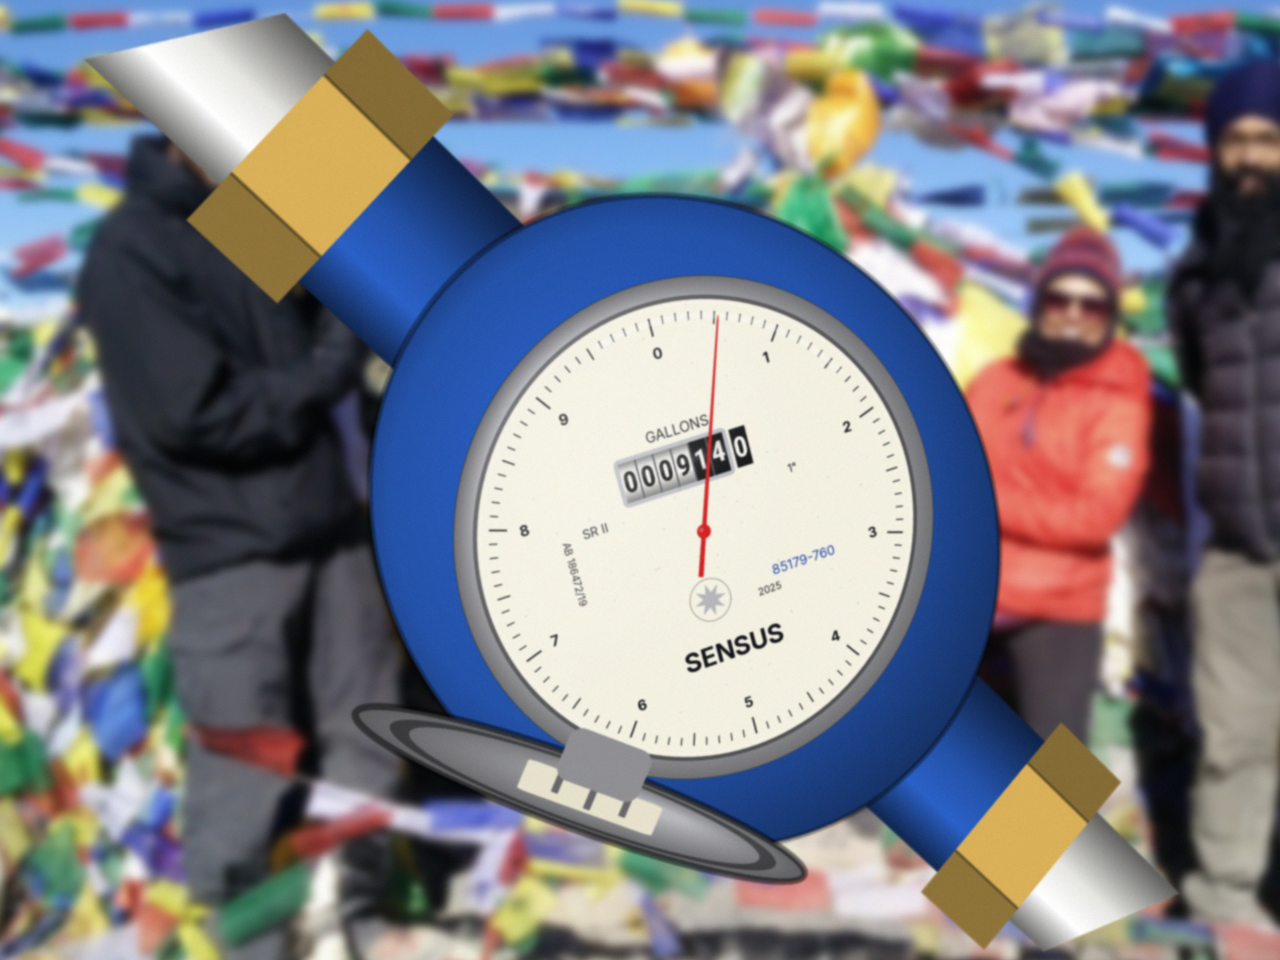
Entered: 9140.5 gal
